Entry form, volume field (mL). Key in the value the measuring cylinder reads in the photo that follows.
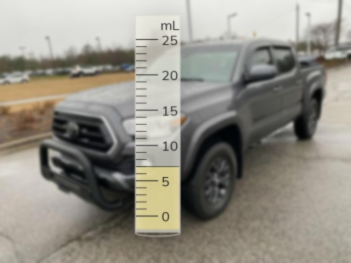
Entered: 7 mL
